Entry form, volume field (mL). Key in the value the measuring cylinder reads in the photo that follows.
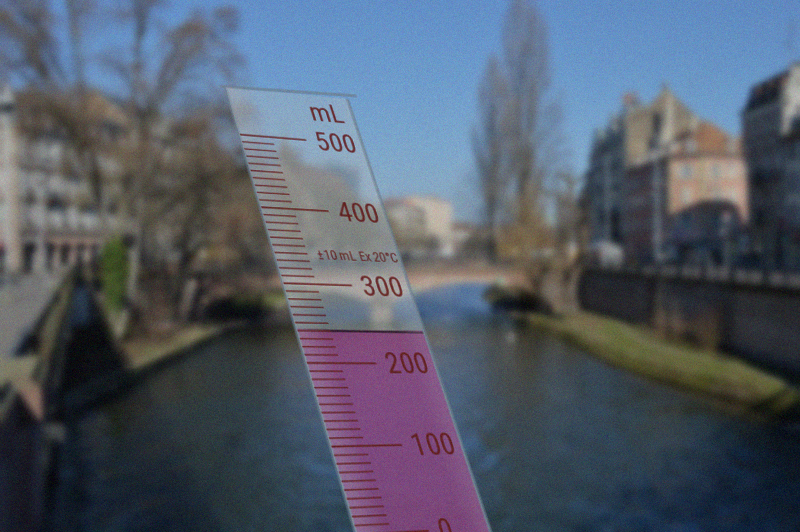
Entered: 240 mL
